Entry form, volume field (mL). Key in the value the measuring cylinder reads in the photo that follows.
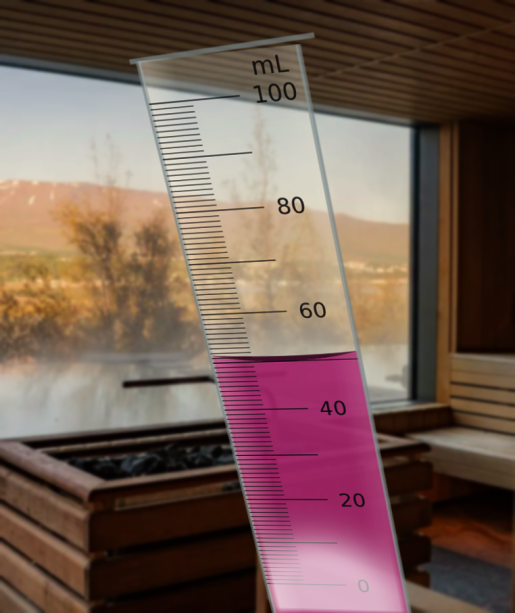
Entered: 50 mL
